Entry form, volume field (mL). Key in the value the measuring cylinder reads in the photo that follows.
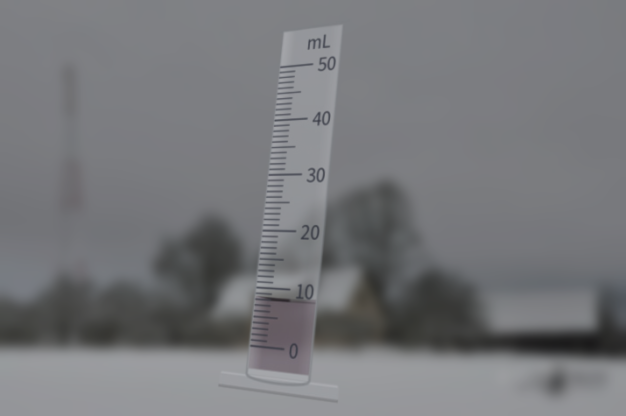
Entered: 8 mL
